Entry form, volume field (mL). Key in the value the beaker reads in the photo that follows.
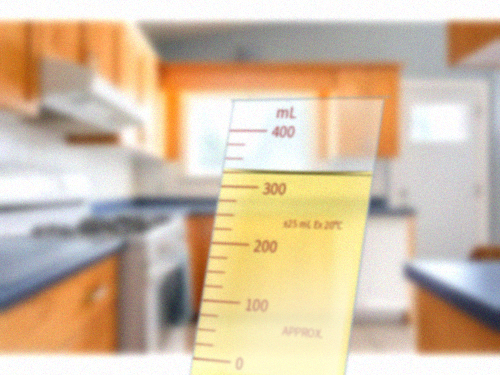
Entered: 325 mL
